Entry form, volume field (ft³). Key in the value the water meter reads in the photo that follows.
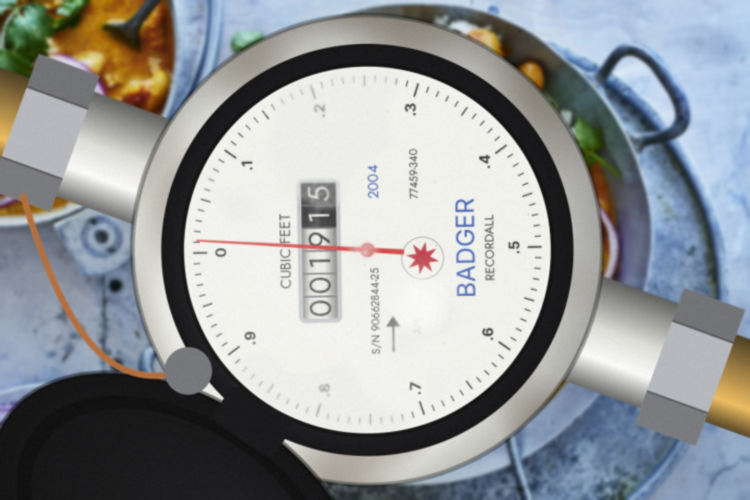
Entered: 1915.01 ft³
